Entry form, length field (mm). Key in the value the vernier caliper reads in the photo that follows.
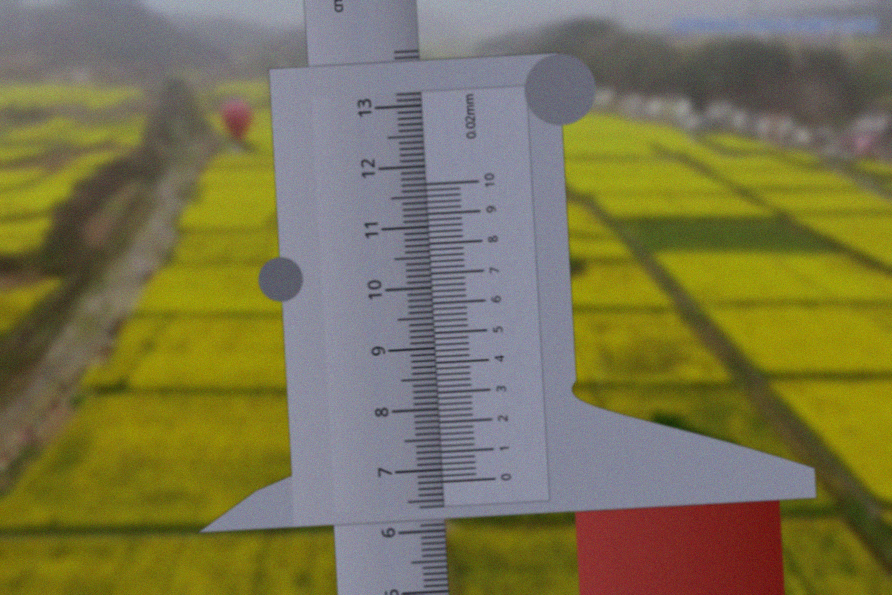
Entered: 68.0 mm
